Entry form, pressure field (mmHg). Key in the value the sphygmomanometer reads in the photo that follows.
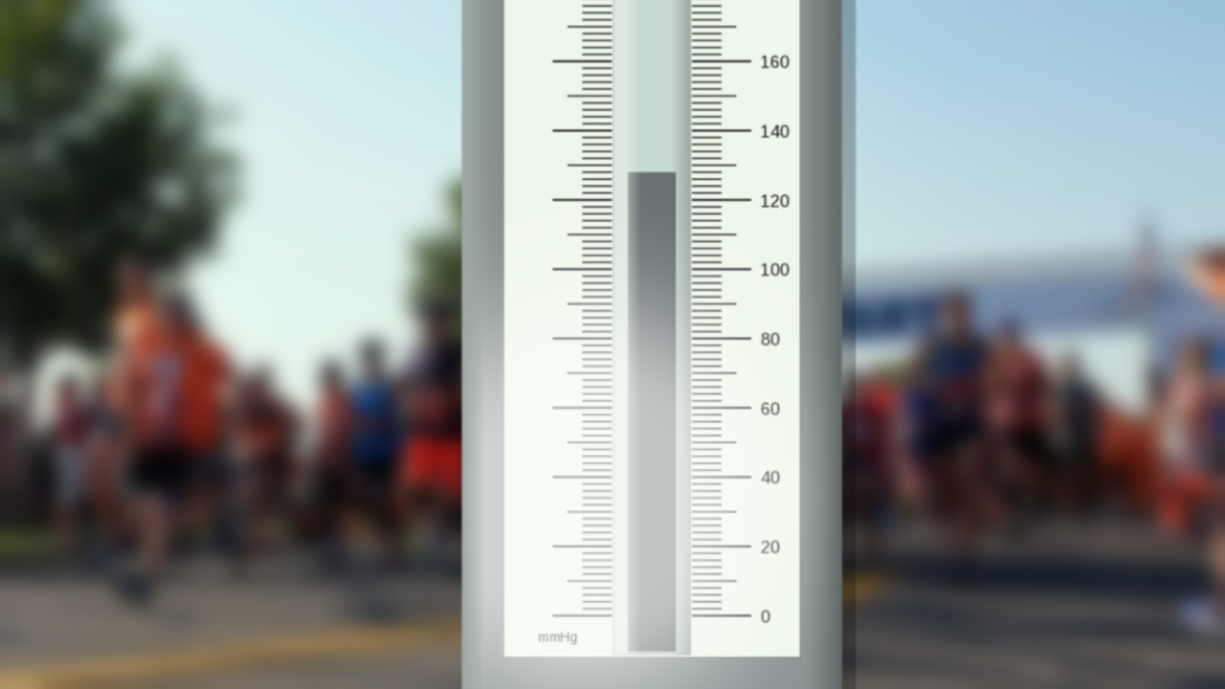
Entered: 128 mmHg
